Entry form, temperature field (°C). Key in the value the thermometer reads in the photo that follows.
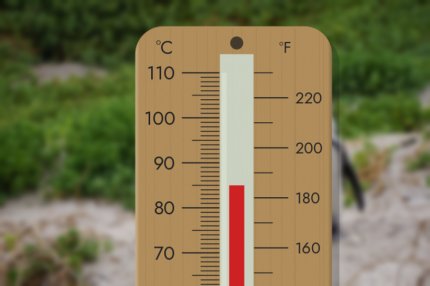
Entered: 85 °C
